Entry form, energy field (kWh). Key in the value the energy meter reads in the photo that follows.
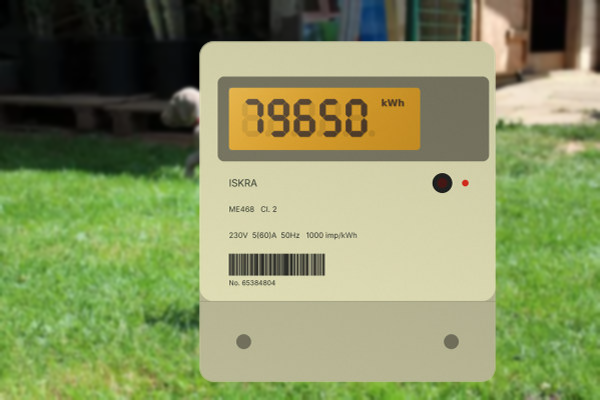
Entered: 79650 kWh
